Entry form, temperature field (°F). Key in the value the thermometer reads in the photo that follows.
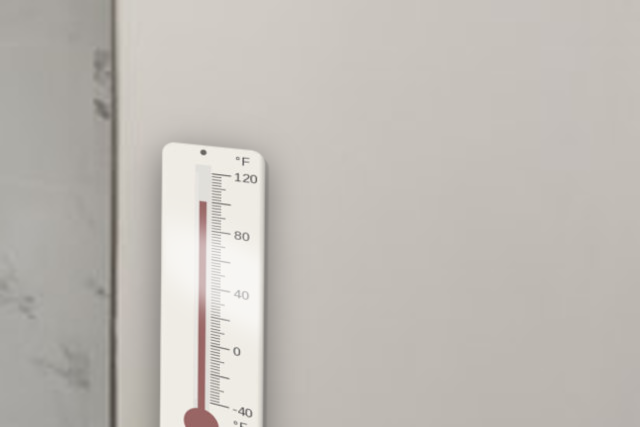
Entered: 100 °F
